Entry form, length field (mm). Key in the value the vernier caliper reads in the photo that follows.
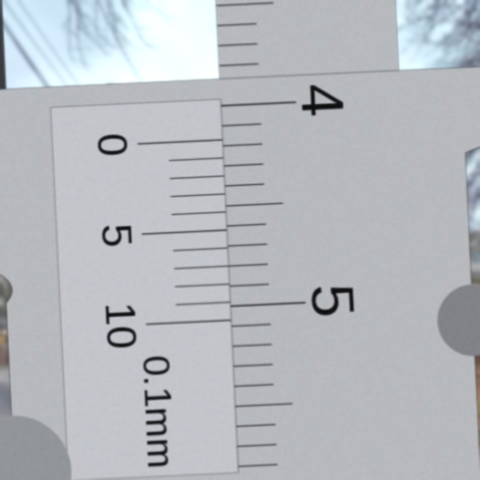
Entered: 41.7 mm
